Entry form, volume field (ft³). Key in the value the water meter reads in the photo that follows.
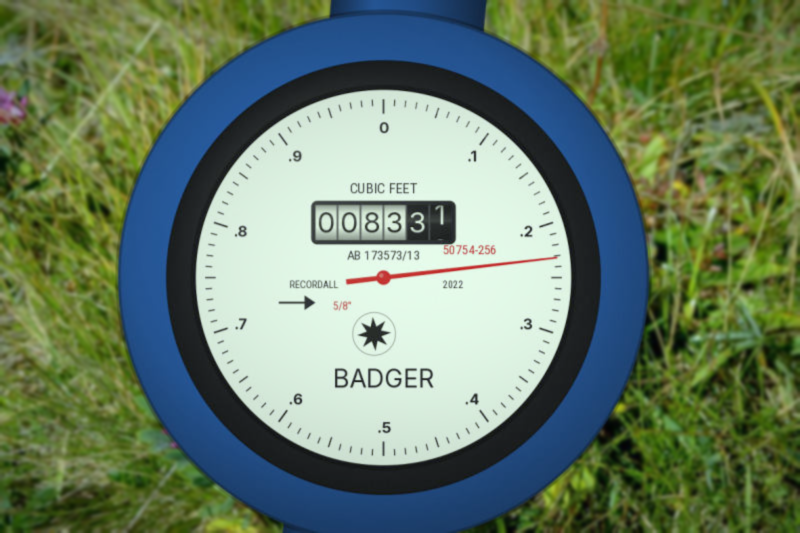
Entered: 8331.23 ft³
